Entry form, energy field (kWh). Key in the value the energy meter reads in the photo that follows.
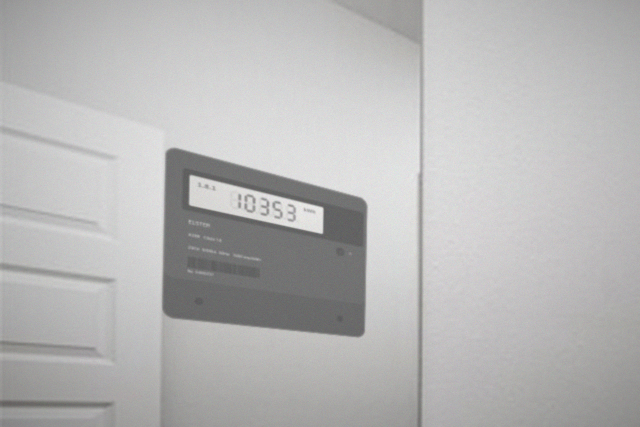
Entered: 10353 kWh
